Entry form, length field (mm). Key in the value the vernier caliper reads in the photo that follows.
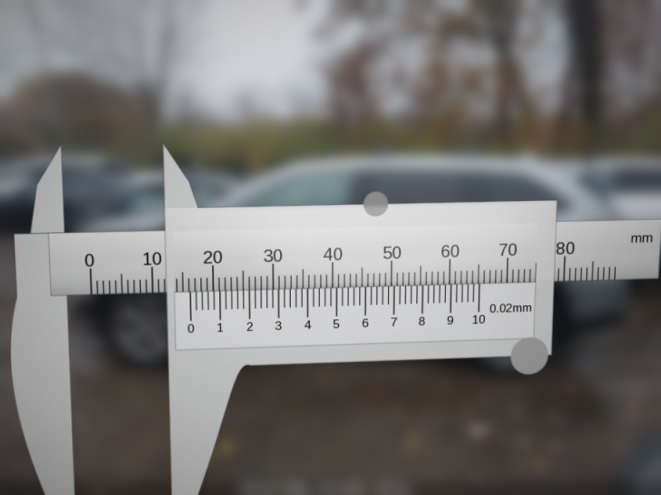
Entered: 16.2 mm
